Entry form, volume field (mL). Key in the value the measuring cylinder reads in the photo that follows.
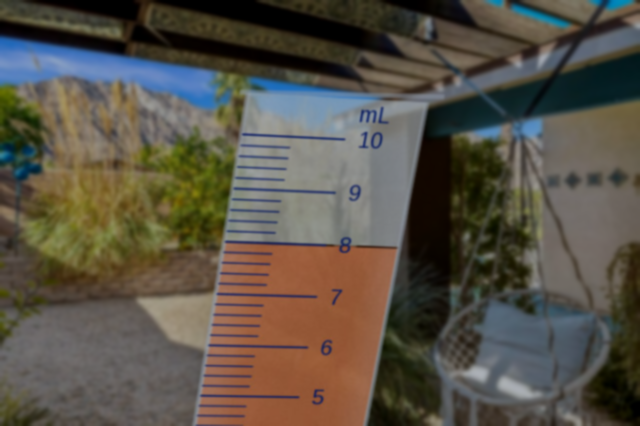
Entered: 8 mL
